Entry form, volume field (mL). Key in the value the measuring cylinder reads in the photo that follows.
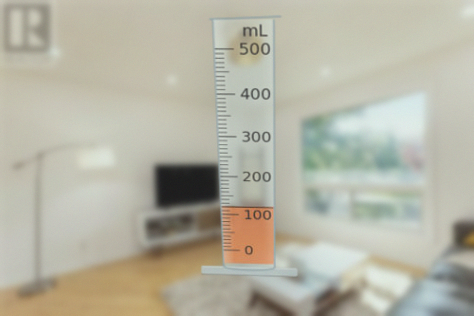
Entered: 120 mL
